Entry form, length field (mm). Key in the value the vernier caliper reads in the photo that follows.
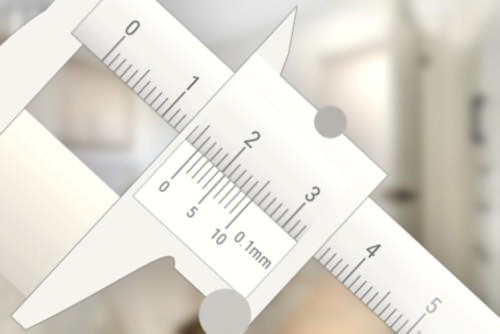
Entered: 16.0 mm
